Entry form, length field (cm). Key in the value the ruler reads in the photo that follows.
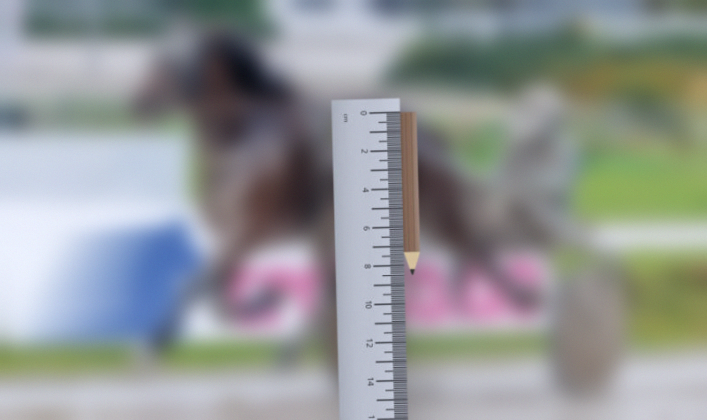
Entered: 8.5 cm
